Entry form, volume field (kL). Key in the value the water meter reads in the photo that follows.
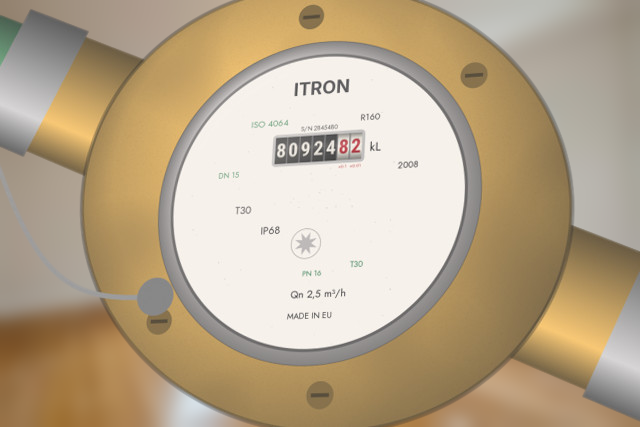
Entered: 80924.82 kL
